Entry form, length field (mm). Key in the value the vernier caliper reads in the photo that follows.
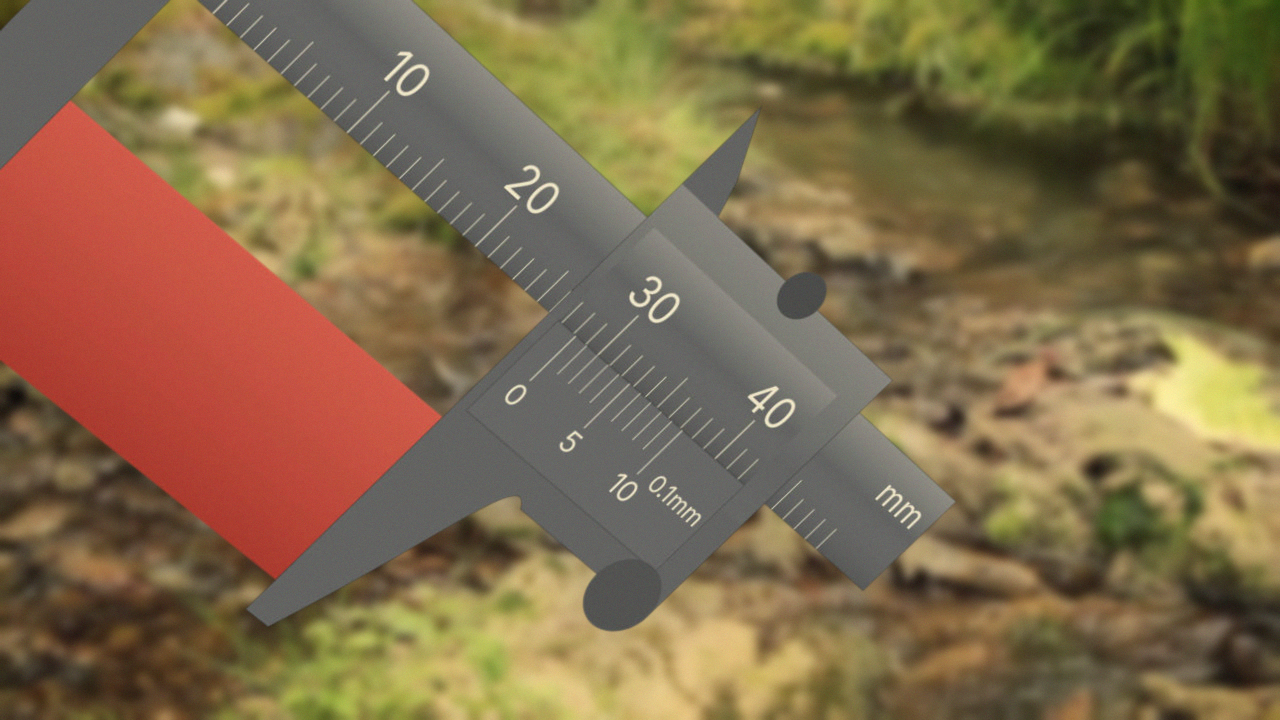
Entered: 28.2 mm
